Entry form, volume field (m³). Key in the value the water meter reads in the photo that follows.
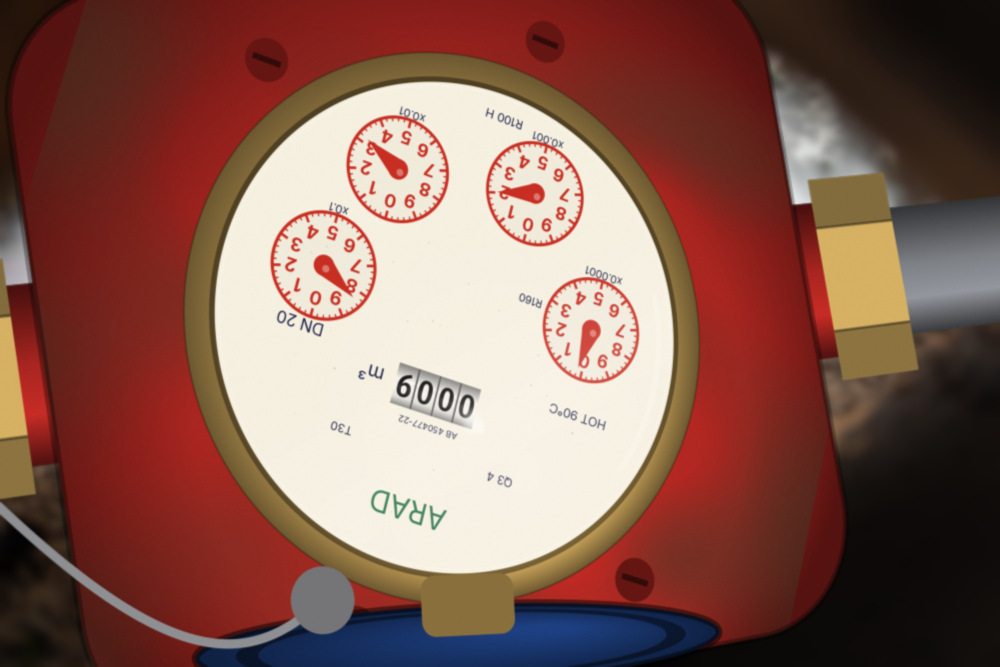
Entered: 9.8320 m³
